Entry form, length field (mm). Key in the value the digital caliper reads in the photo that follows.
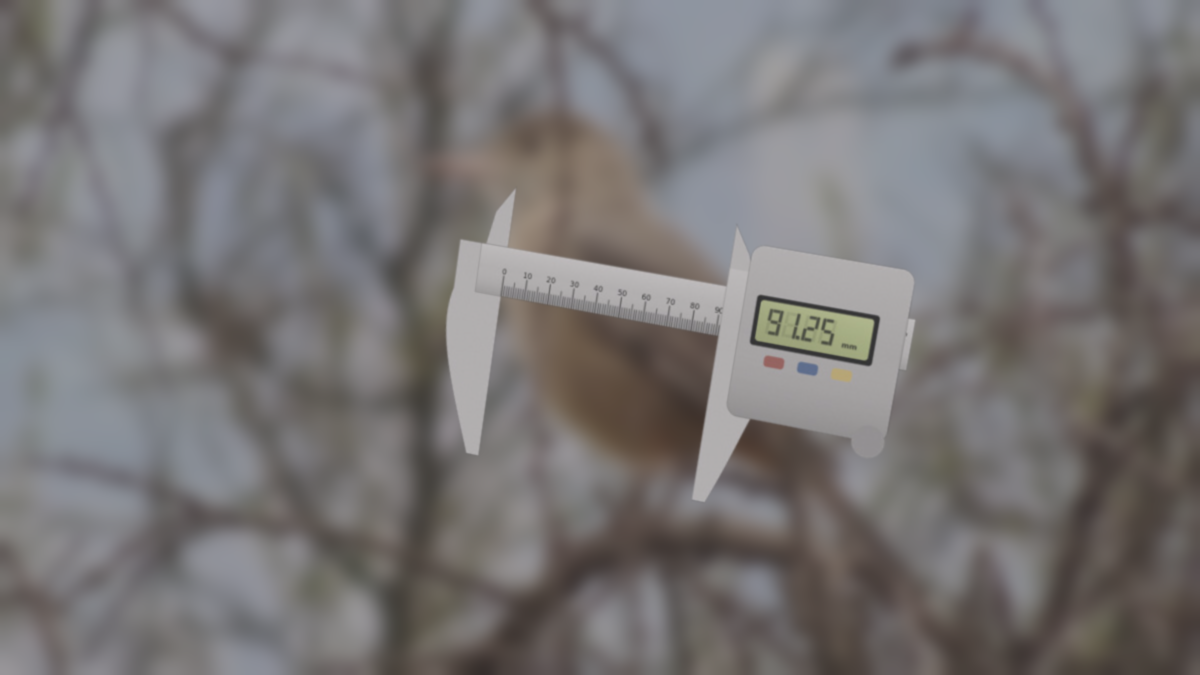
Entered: 91.25 mm
